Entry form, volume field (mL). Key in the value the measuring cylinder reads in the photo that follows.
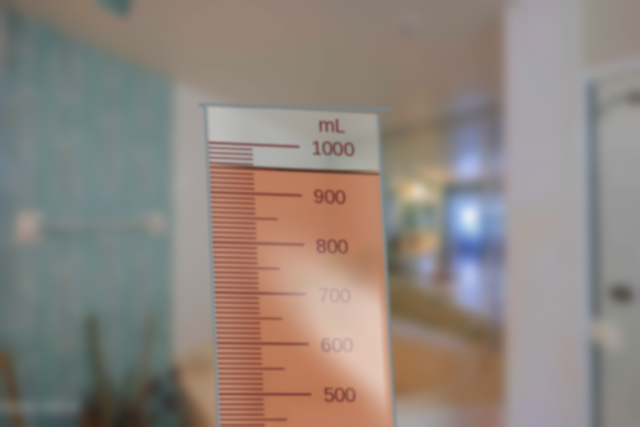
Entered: 950 mL
